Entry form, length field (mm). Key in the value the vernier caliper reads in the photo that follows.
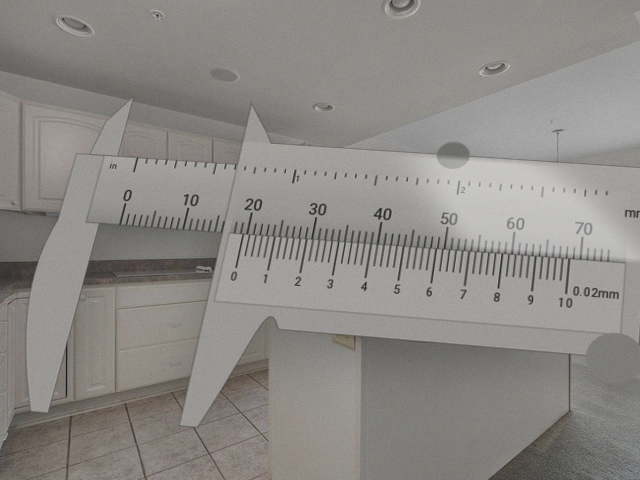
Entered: 19.4 mm
